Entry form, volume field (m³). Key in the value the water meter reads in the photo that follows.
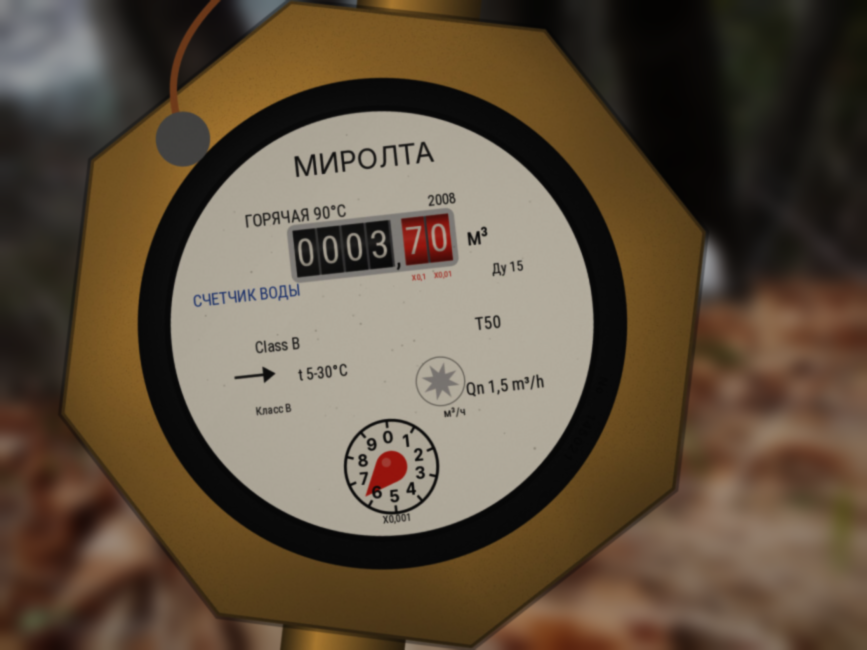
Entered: 3.706 m³
